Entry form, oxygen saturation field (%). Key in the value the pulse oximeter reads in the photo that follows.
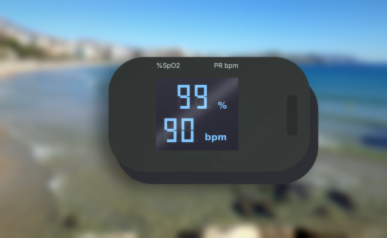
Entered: 99 %
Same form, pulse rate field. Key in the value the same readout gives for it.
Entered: 90 bpm
